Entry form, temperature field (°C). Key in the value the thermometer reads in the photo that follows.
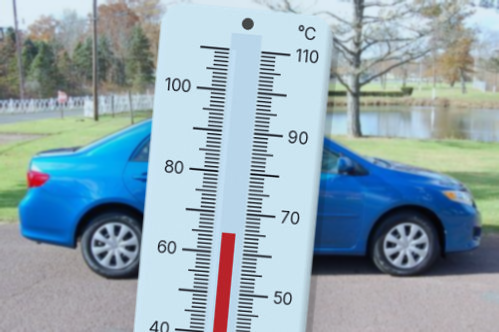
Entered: 65 °C
